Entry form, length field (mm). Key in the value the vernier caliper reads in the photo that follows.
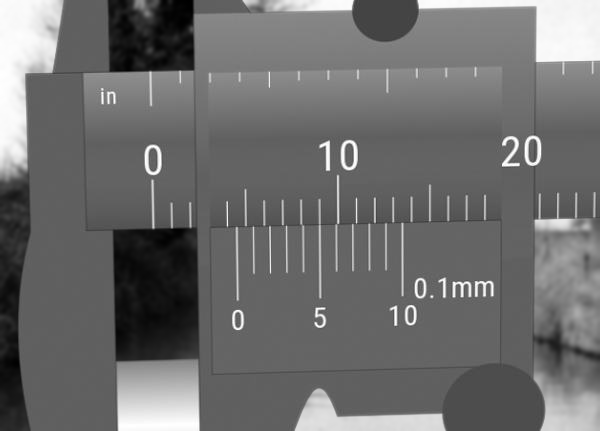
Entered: 4.5 mm
